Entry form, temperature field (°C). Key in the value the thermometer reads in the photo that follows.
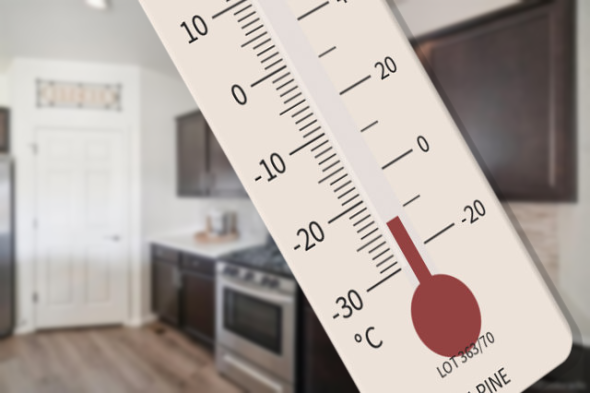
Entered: -24 °C
